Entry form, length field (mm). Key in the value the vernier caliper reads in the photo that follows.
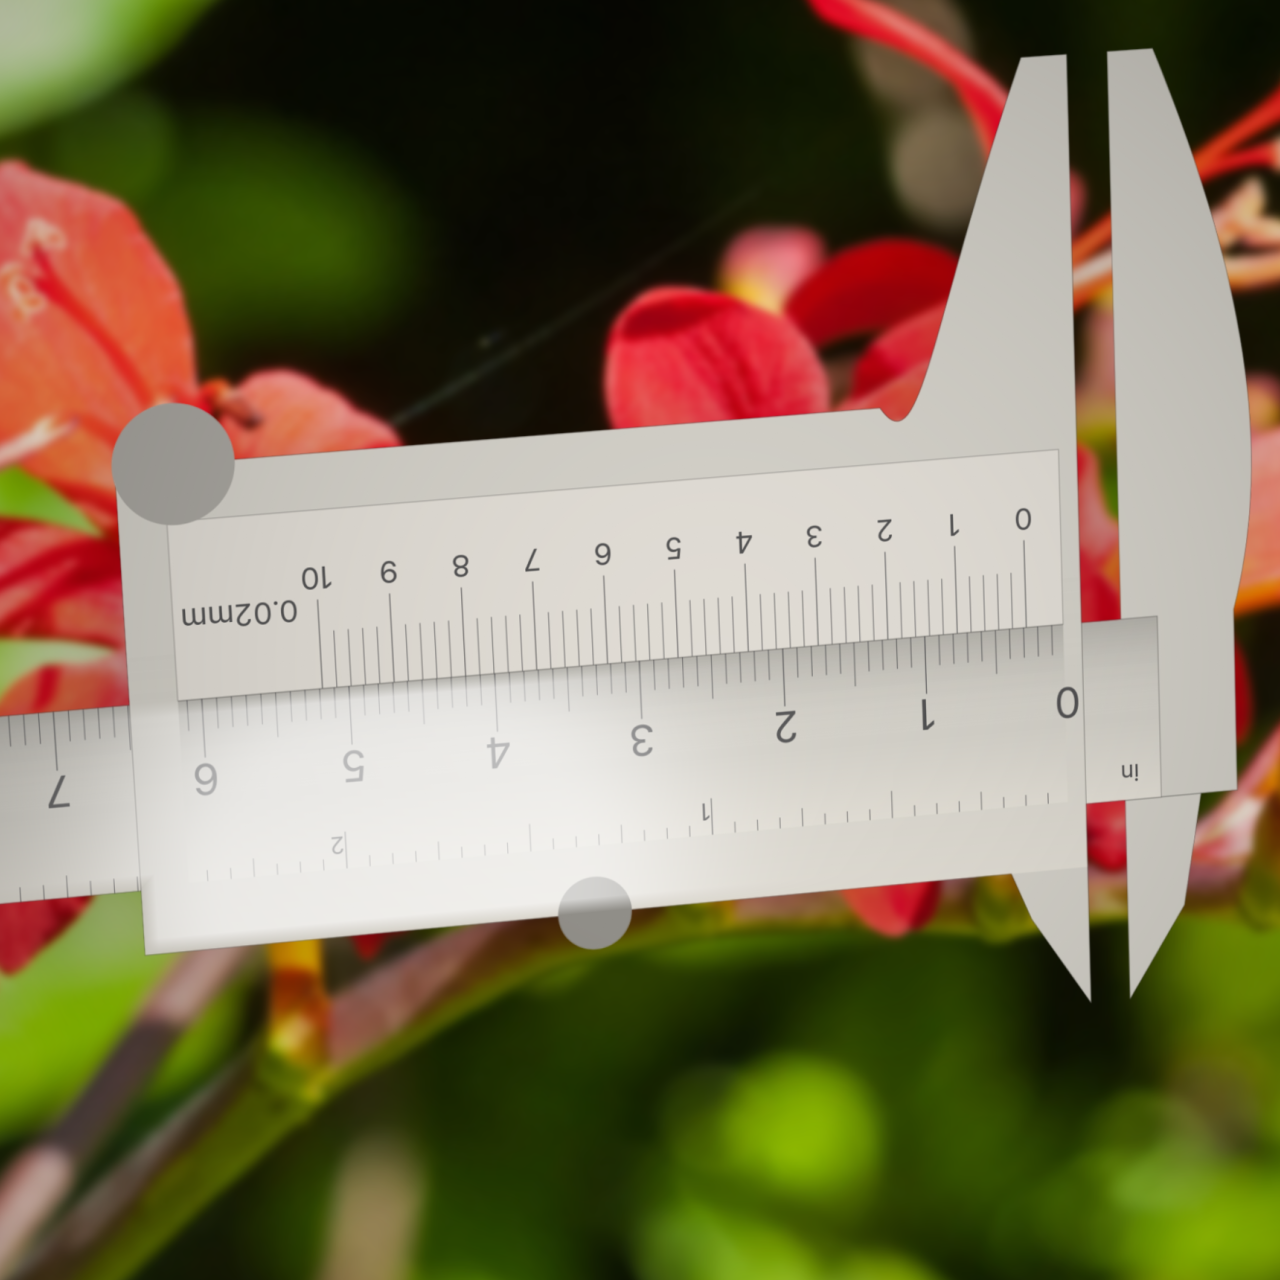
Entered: 2.8 mm
